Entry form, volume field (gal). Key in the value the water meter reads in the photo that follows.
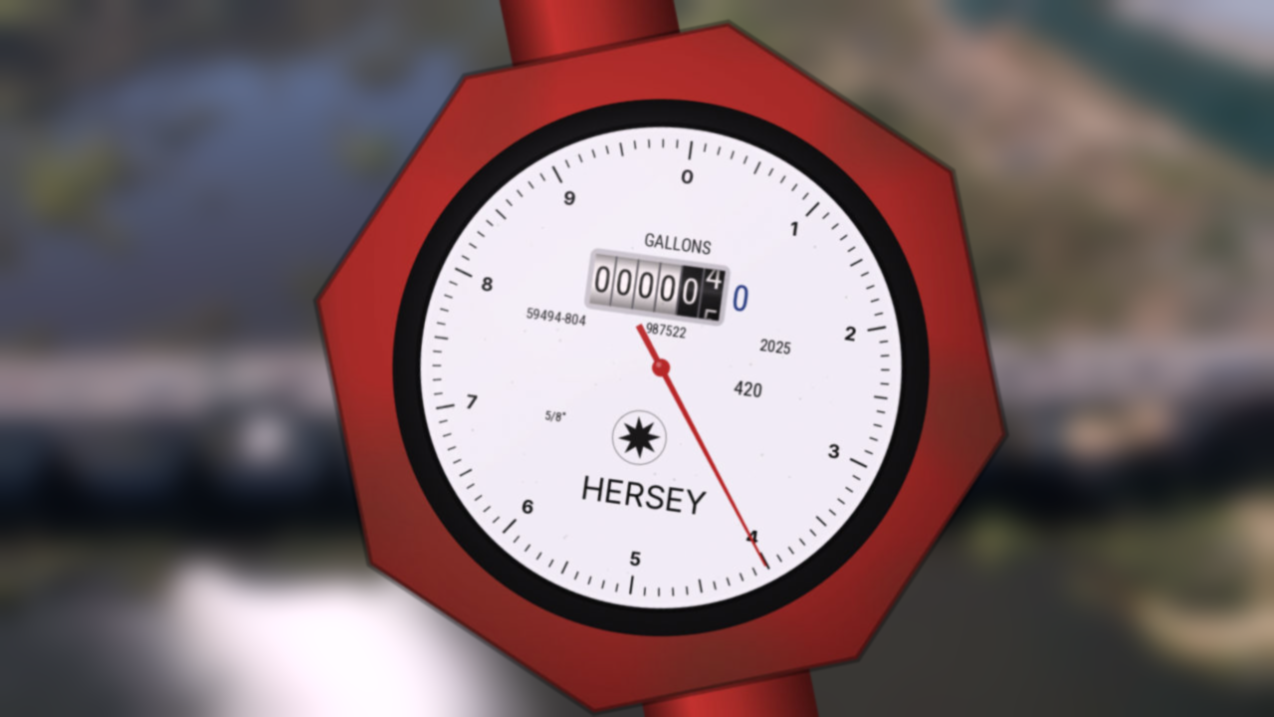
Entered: 44.0 gal
